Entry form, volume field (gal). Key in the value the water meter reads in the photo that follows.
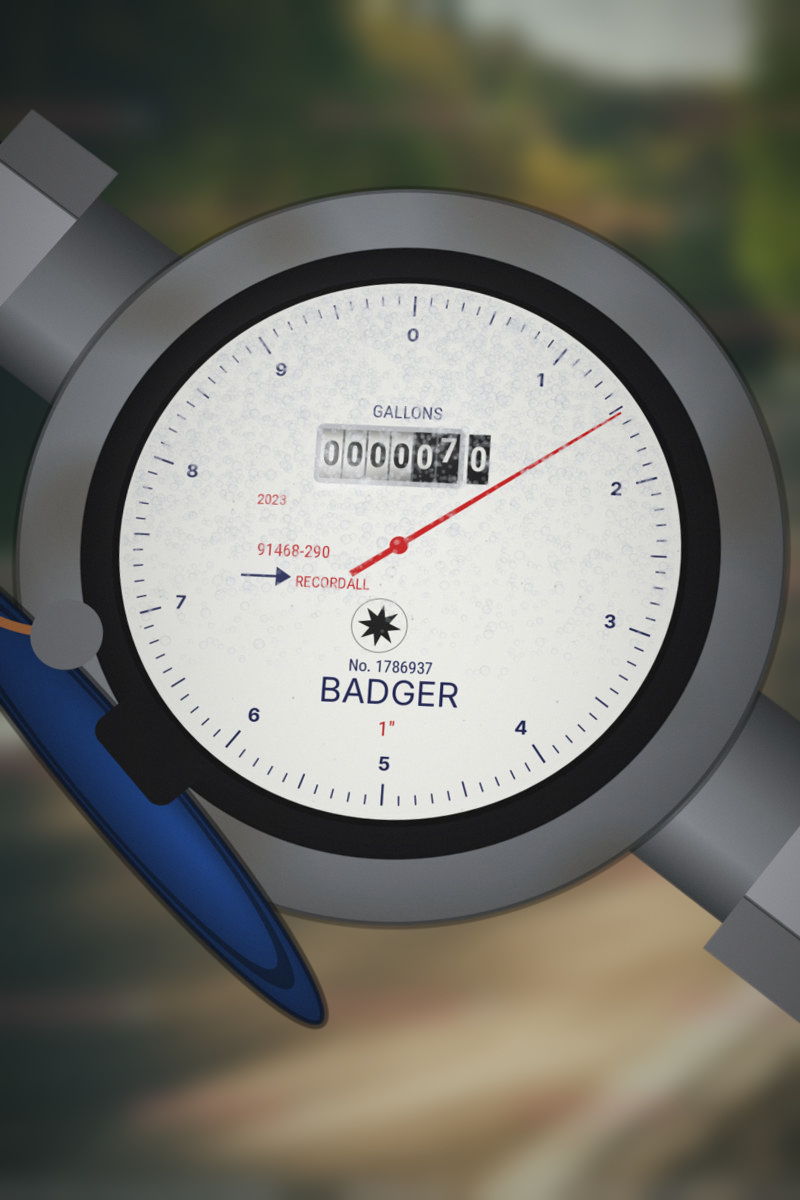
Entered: 71.5 gal
